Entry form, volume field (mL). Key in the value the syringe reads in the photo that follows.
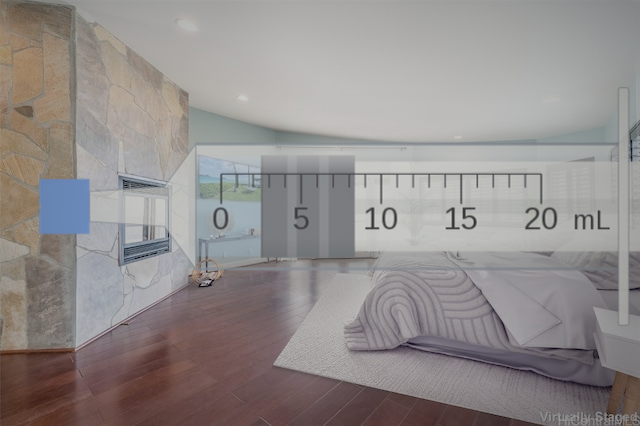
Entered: 2.5 mL
